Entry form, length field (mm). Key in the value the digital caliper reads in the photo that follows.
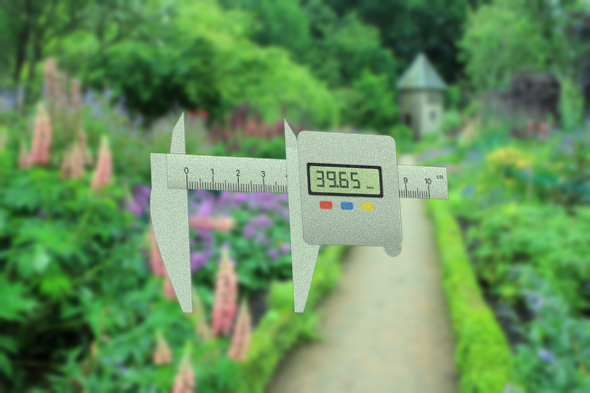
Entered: 39.65 mm
